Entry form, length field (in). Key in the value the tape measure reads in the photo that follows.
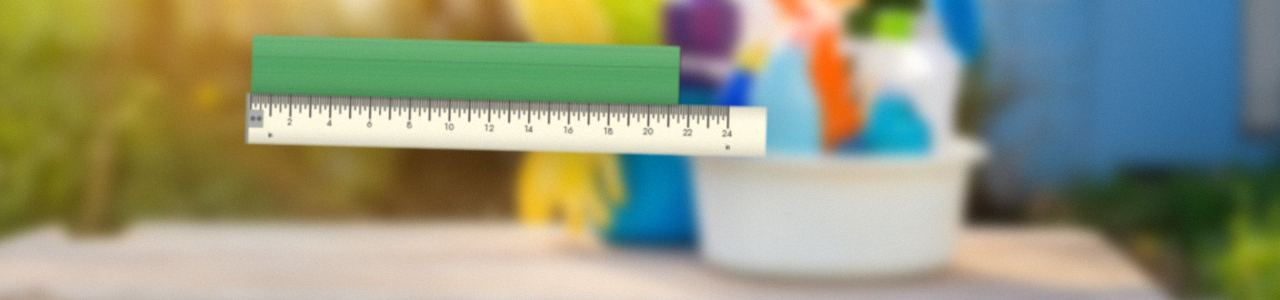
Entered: 21.5 in
